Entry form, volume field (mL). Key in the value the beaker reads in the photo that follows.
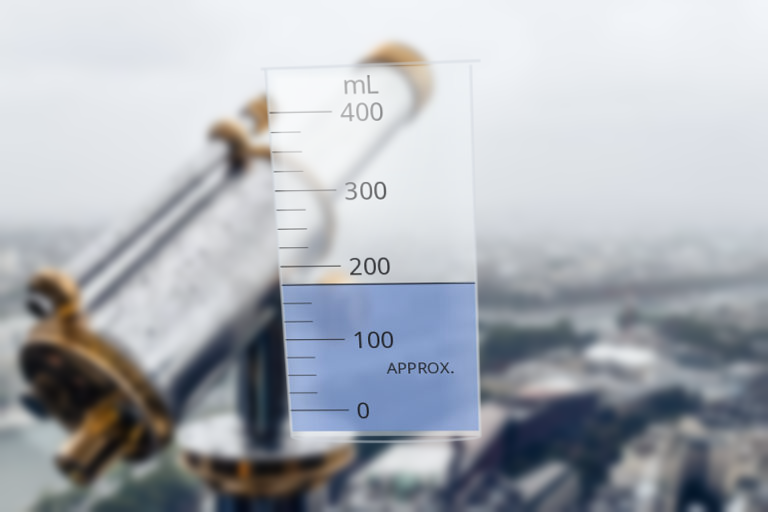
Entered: 175 mL
